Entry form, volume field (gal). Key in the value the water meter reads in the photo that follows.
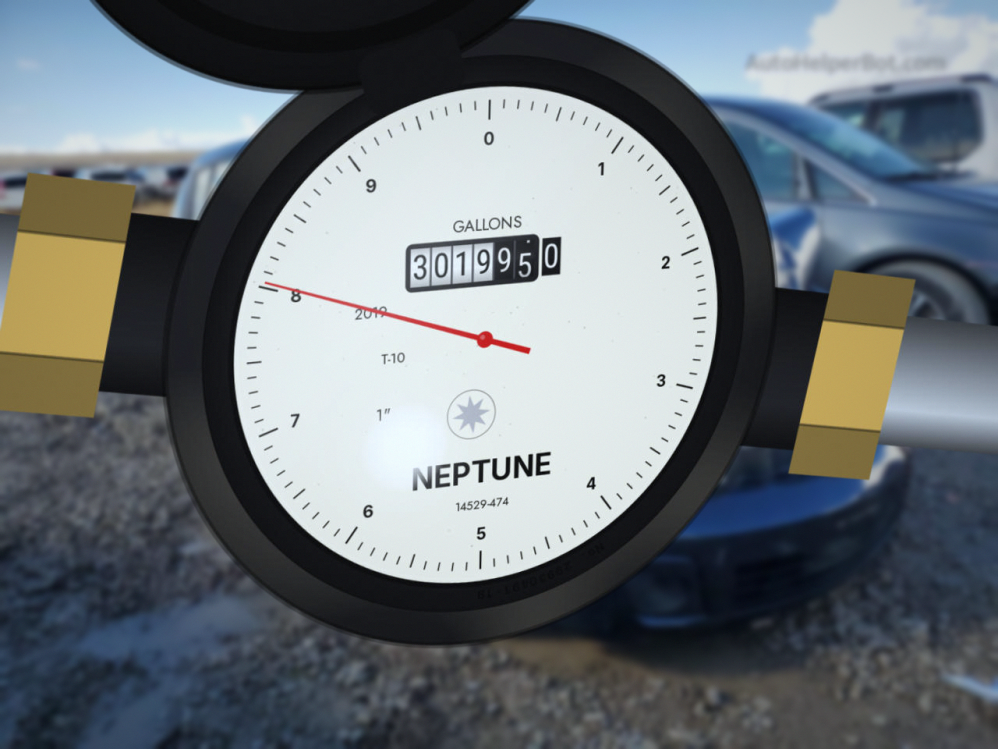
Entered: 3019948.0 gal
